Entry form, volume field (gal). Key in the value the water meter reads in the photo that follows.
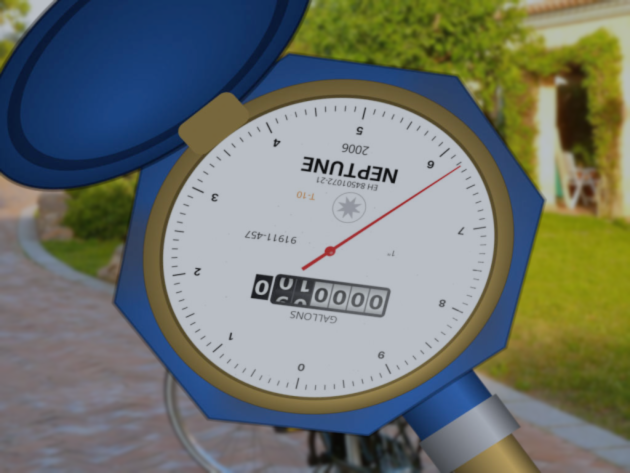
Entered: 96.2 gal
